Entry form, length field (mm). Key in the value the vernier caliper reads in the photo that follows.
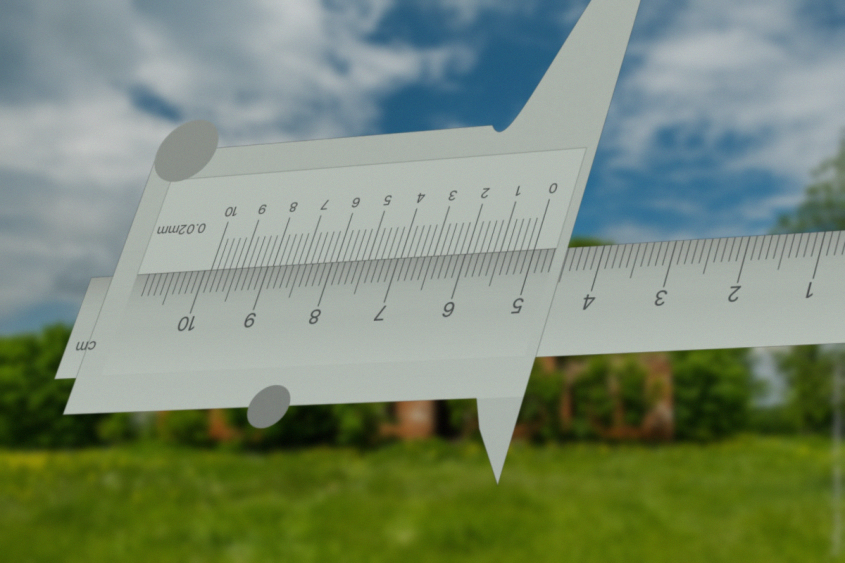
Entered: 50.0 mm
